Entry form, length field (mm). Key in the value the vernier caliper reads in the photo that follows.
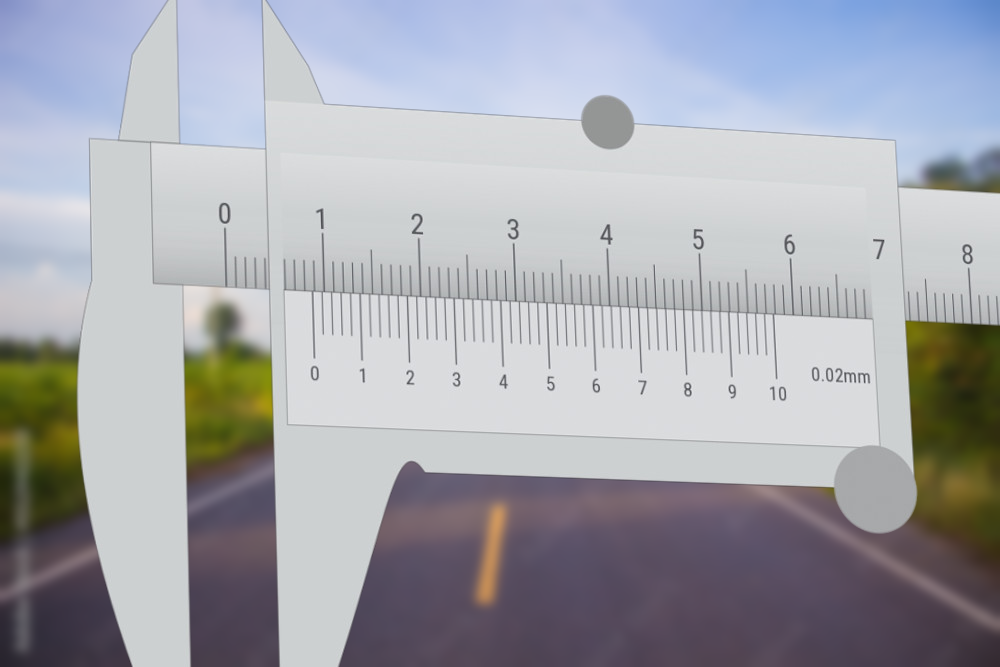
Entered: 8.8 mm
